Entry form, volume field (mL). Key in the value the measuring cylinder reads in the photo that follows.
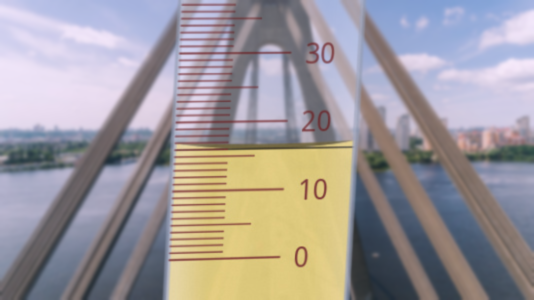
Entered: 16 mL
